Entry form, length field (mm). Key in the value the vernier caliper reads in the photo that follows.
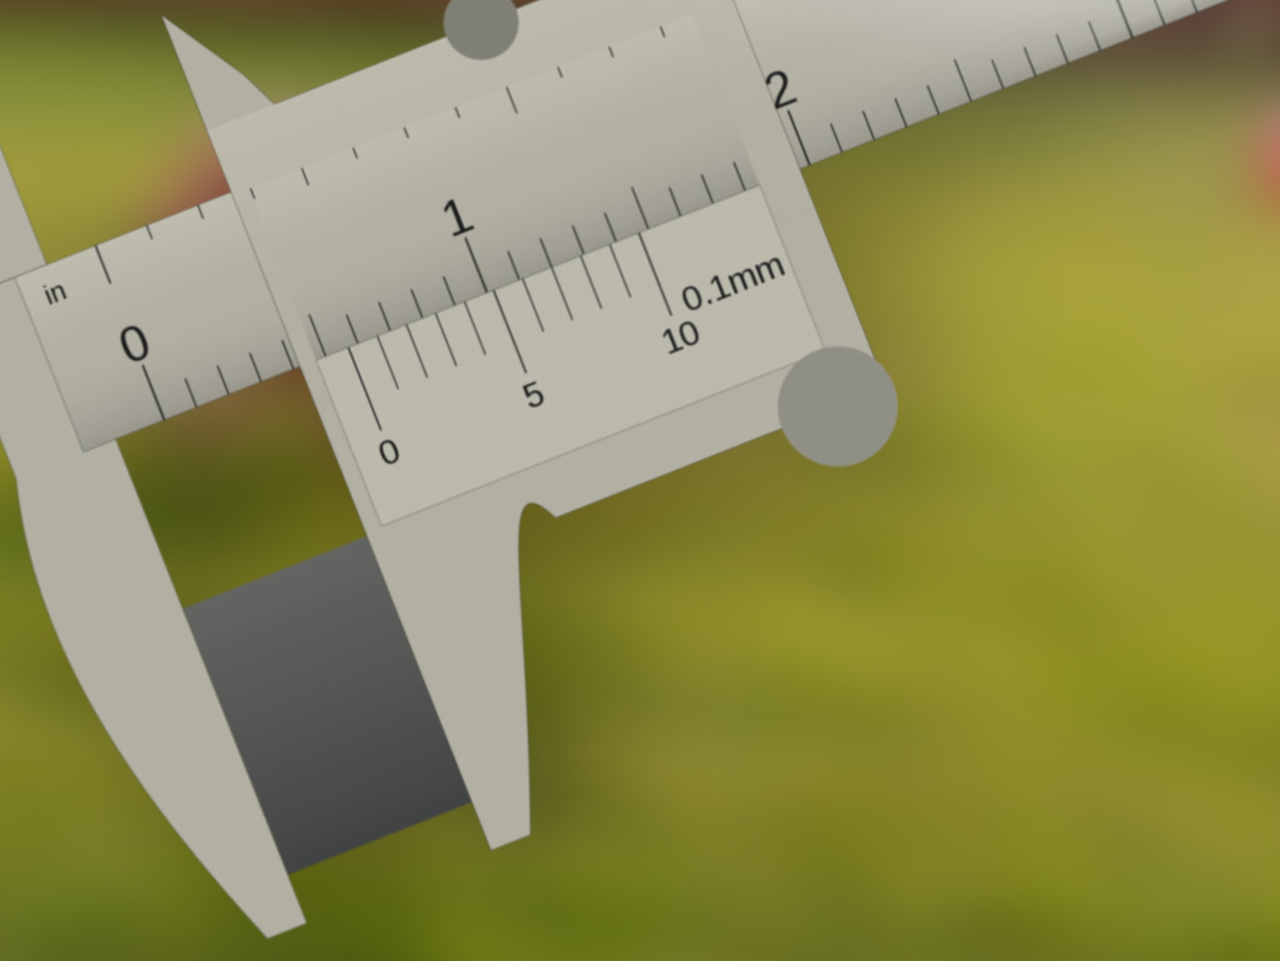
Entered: 5.7 mm
